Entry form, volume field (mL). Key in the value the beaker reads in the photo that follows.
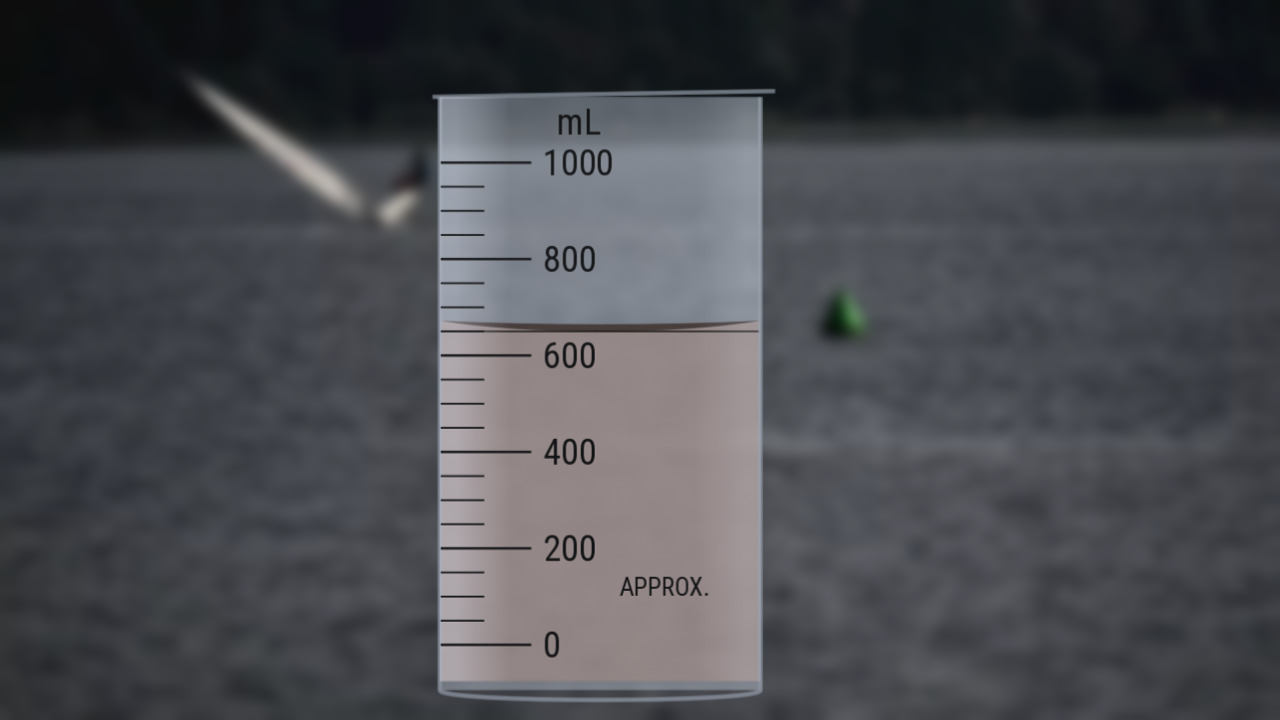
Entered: 650 mL
